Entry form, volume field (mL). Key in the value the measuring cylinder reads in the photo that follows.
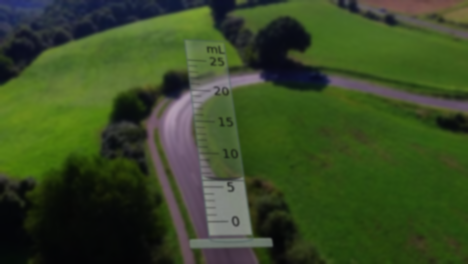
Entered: 6 mL
